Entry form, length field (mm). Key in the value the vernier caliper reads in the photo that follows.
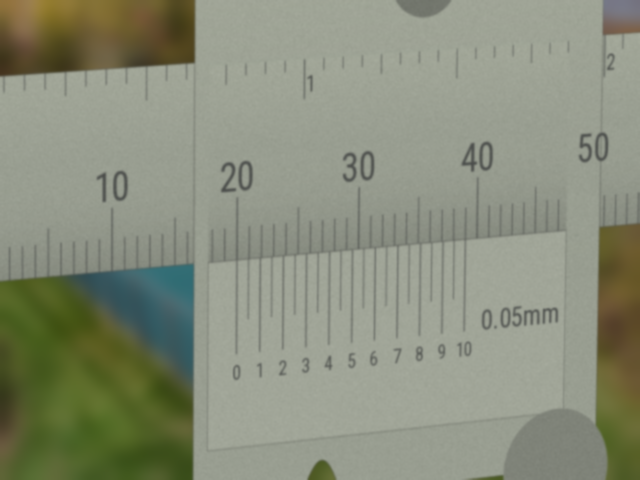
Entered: 20.0 mm
